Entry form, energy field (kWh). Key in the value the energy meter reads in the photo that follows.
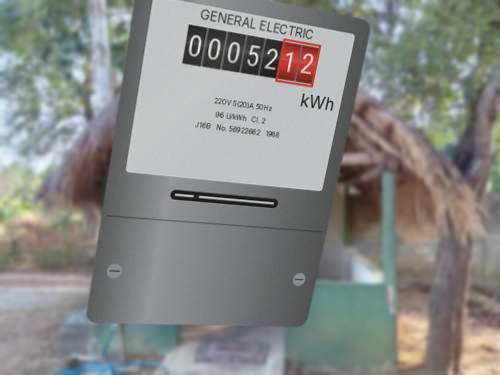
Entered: 52.12 kWh
